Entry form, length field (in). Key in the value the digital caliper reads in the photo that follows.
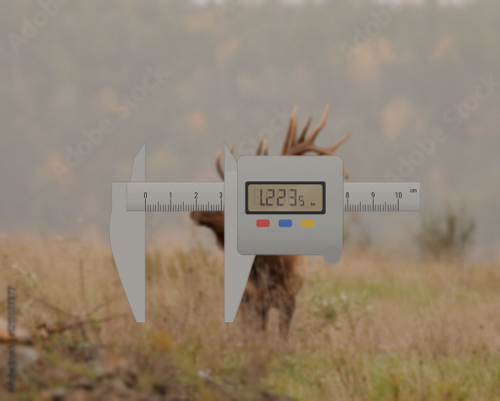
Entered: 1.2235 in
